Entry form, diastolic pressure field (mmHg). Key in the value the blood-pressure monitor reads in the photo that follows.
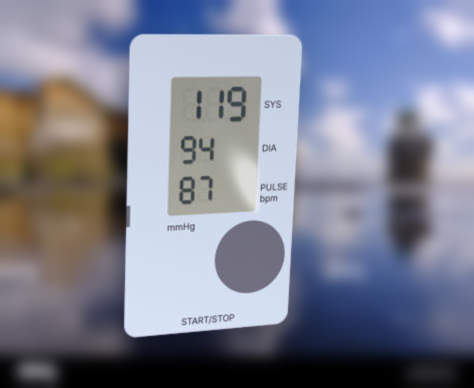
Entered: 94 mmHg
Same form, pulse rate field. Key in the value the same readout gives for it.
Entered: 87 bpm
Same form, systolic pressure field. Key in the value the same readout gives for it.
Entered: 119 mmHg
